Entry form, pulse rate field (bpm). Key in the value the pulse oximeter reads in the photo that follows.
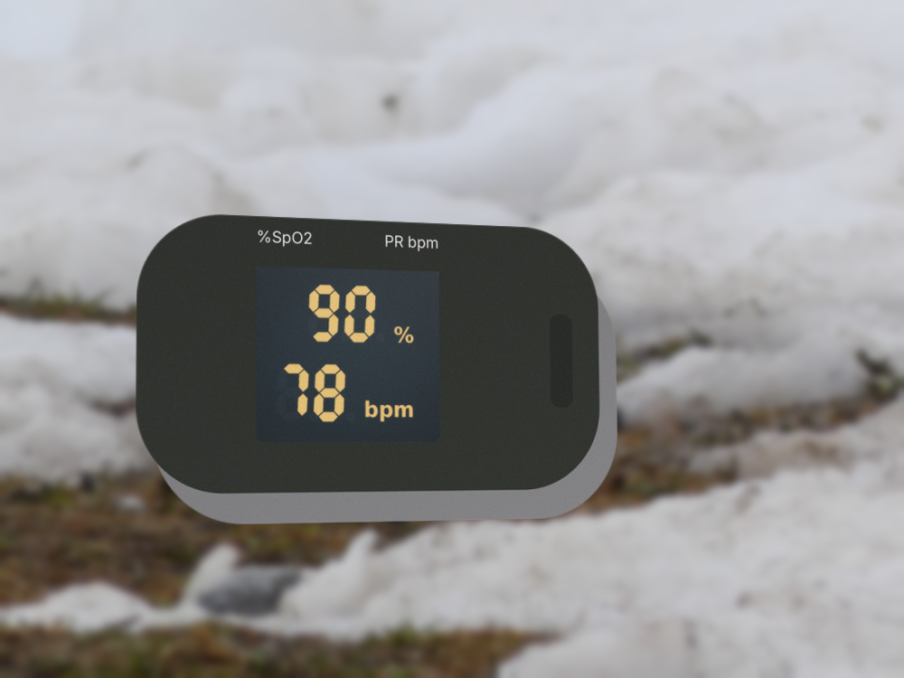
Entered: 78 bpm
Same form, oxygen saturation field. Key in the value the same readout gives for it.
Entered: 90 %
